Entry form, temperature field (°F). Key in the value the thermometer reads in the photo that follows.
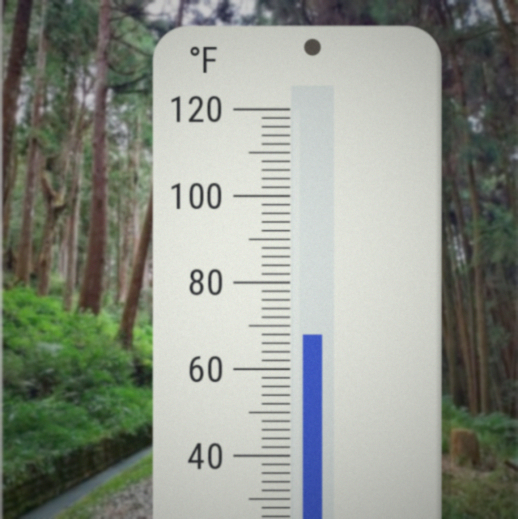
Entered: 68 °F
